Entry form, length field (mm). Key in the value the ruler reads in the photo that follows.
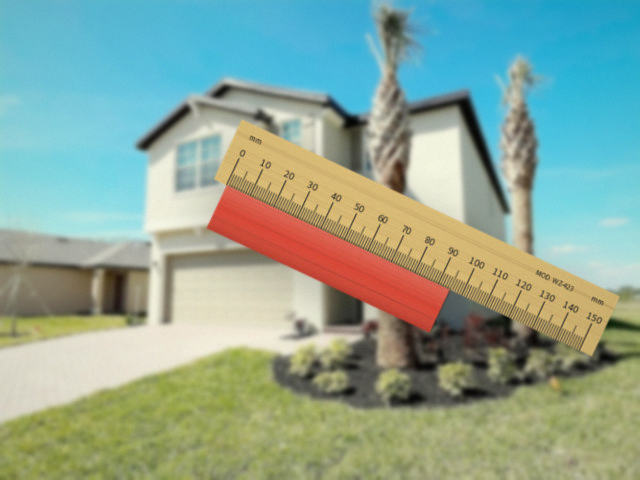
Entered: 95 mm
